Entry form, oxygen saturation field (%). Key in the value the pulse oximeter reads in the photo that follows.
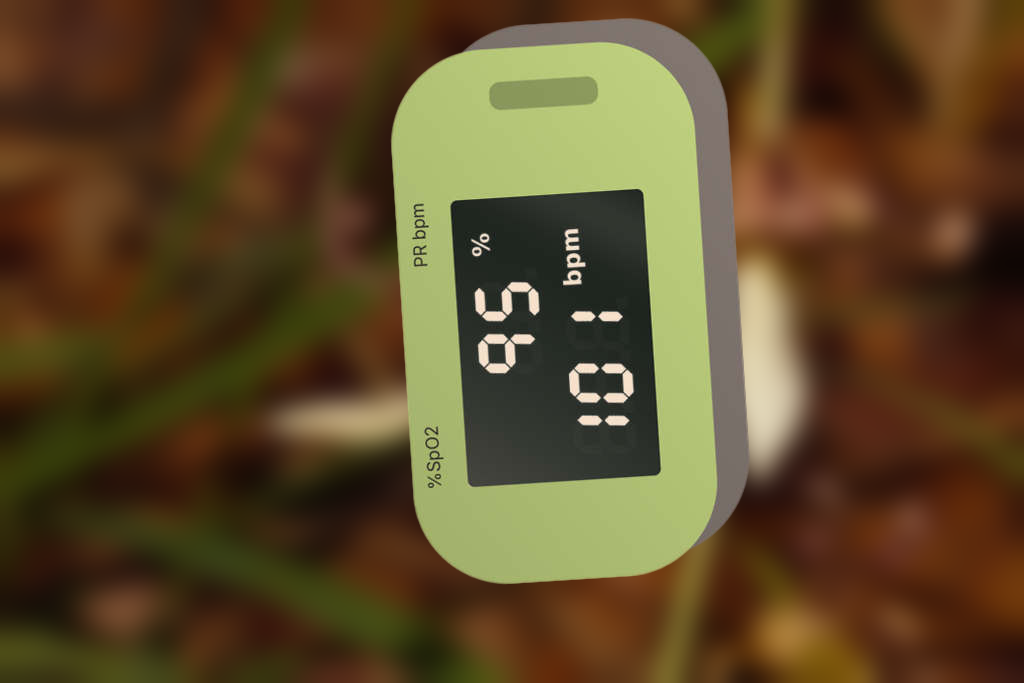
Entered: 95 %
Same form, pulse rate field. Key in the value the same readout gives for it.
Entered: 101 bpm
